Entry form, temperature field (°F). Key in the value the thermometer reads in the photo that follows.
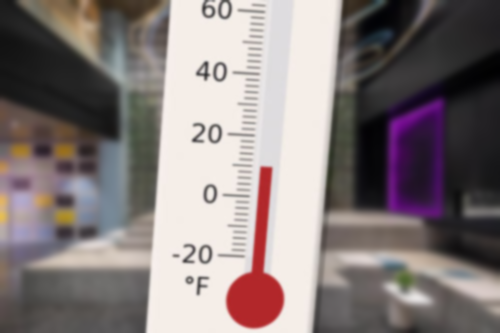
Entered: 10 °F
